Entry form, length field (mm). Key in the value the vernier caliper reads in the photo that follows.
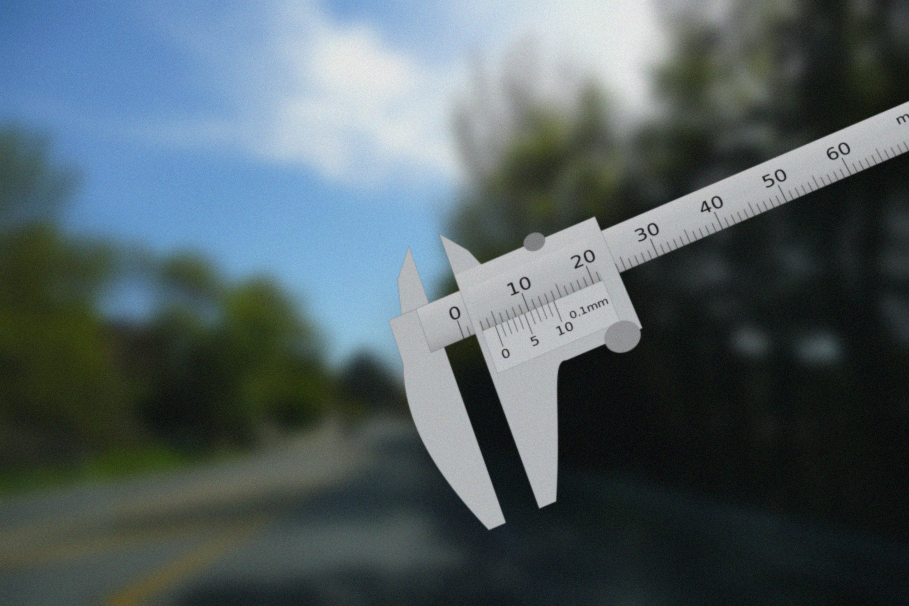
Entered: 4.8 mm
